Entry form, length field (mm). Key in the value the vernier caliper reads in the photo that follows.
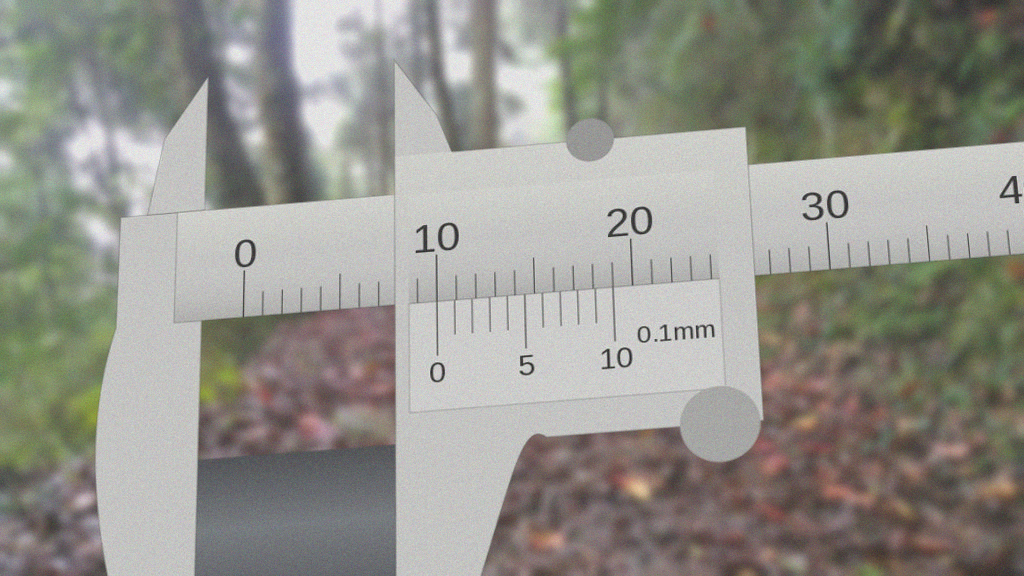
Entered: 10.0 mm
